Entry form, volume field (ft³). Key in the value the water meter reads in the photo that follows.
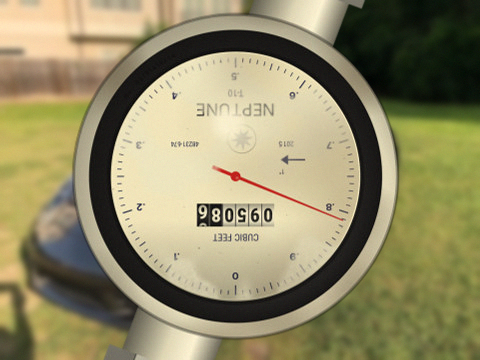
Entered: 95085.81 ft³
